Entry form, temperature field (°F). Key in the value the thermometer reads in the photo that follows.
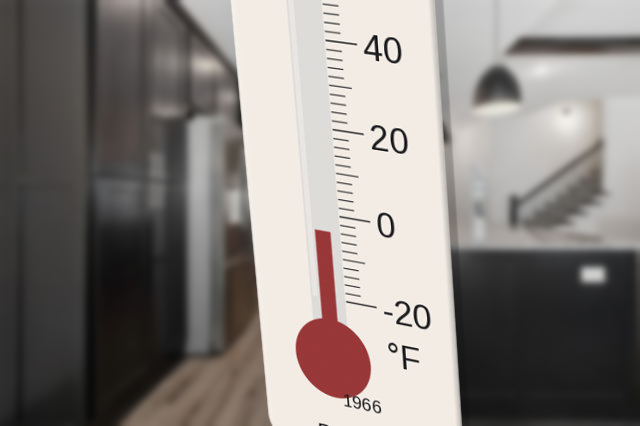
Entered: -4 °F
